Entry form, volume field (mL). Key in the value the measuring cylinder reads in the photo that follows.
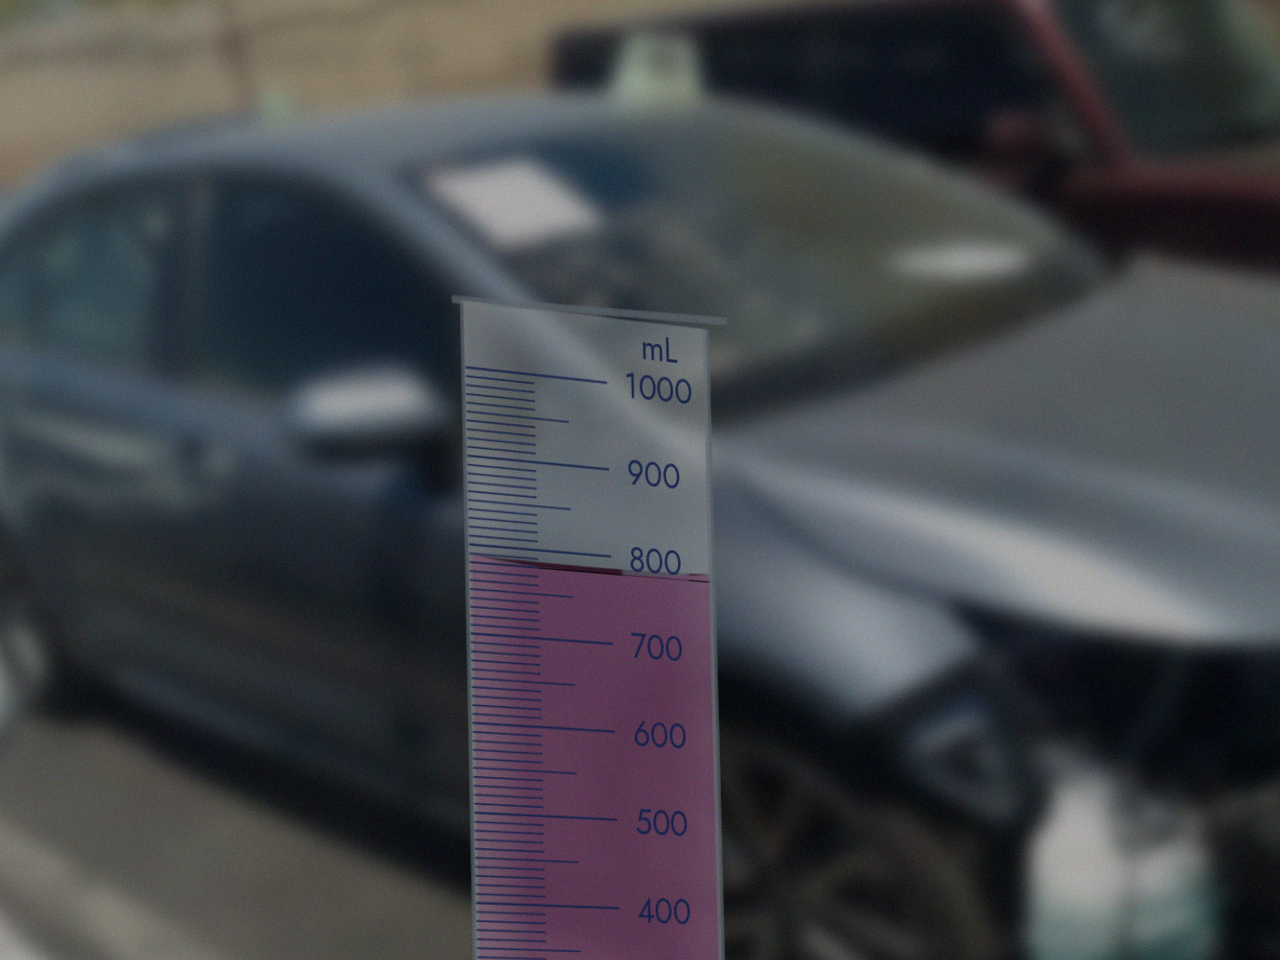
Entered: 780 mL
